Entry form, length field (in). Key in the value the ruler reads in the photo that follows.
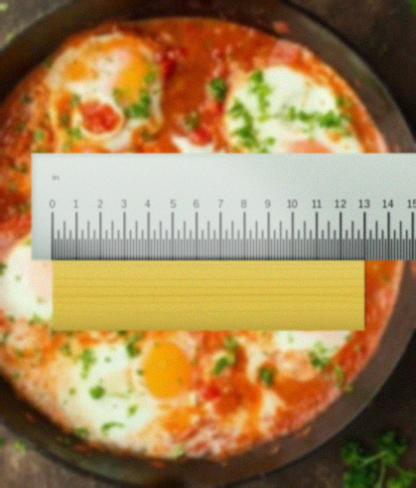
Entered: 13 in
